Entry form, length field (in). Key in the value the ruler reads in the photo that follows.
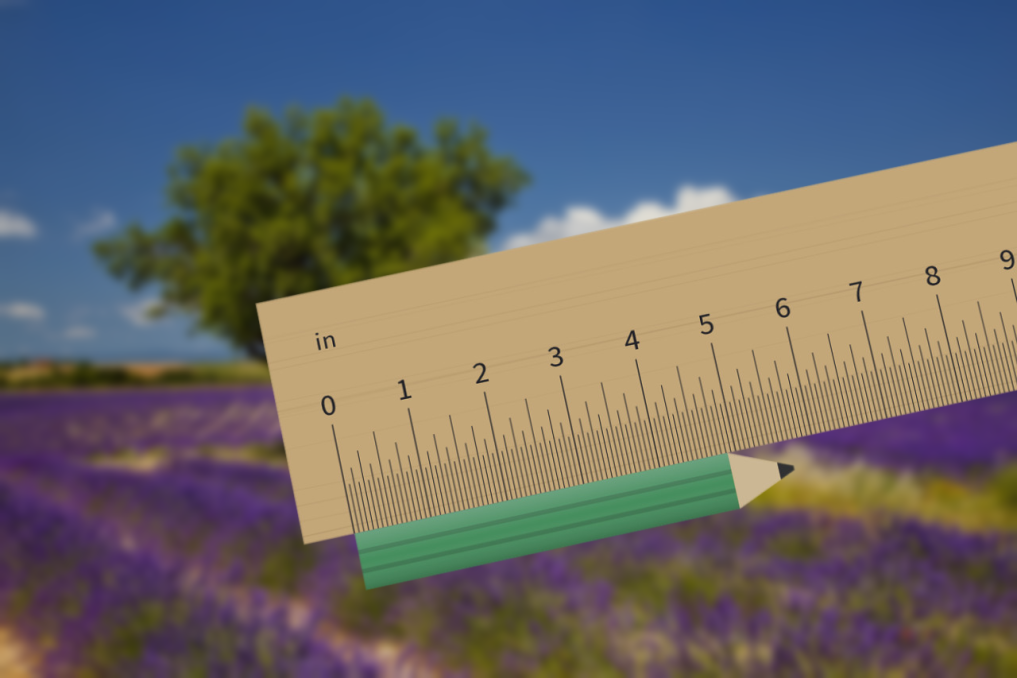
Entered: 5.6875 in
